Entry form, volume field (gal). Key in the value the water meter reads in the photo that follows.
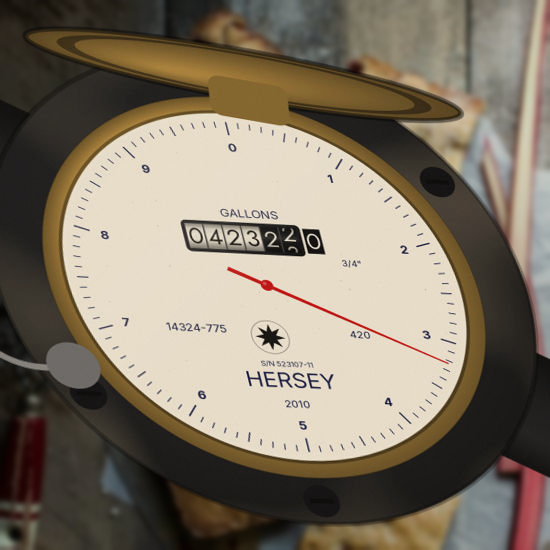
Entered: 423223.2 gal
